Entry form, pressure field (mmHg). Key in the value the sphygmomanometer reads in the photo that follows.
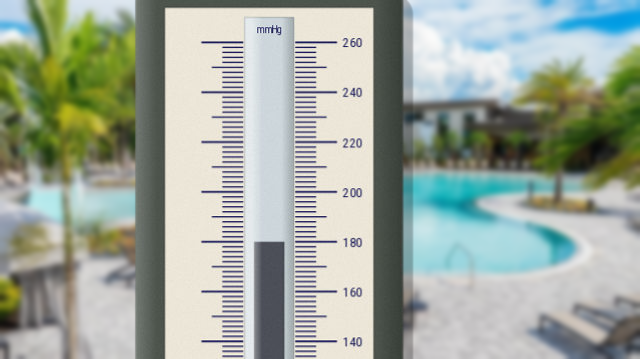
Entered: 180 mmHg
